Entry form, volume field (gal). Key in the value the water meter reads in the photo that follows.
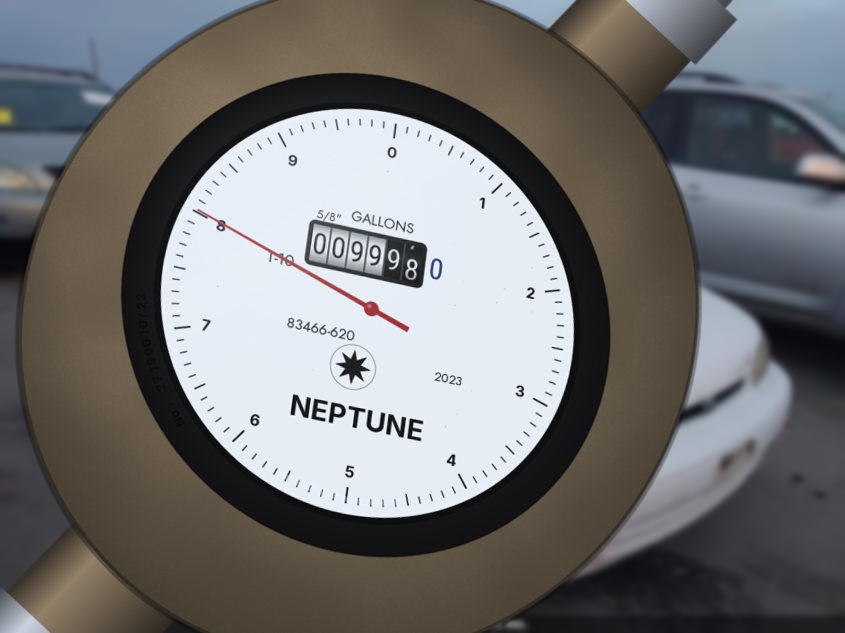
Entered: 99978.0 gal
